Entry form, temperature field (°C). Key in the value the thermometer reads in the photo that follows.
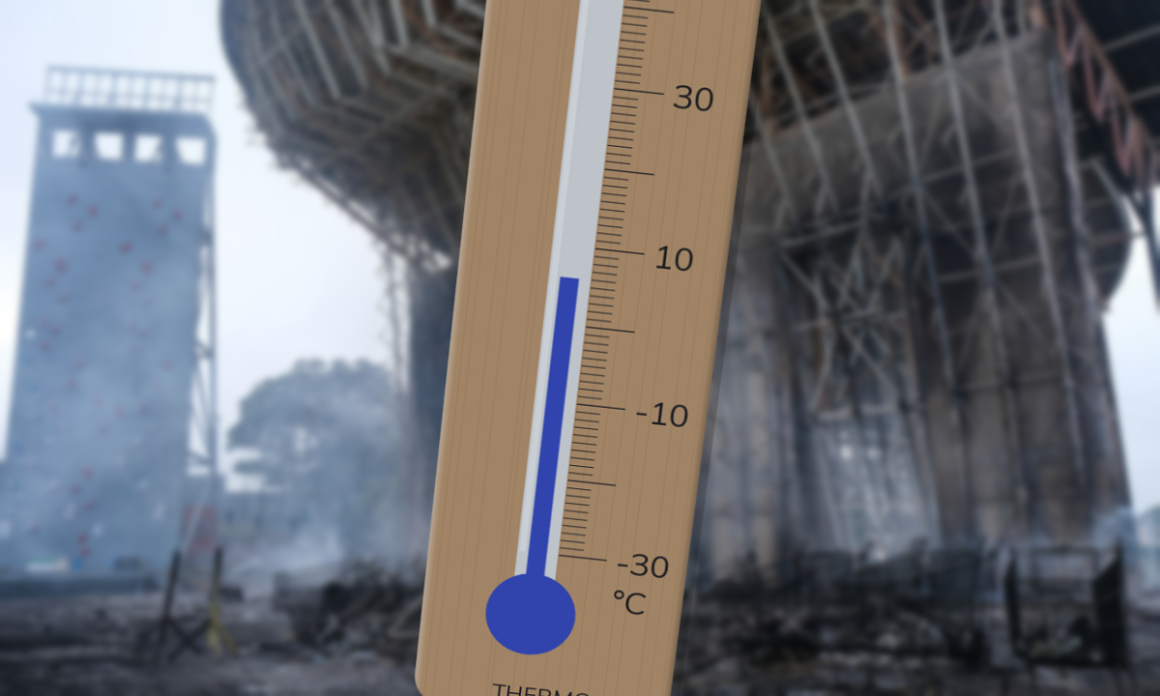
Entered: 6 °C
